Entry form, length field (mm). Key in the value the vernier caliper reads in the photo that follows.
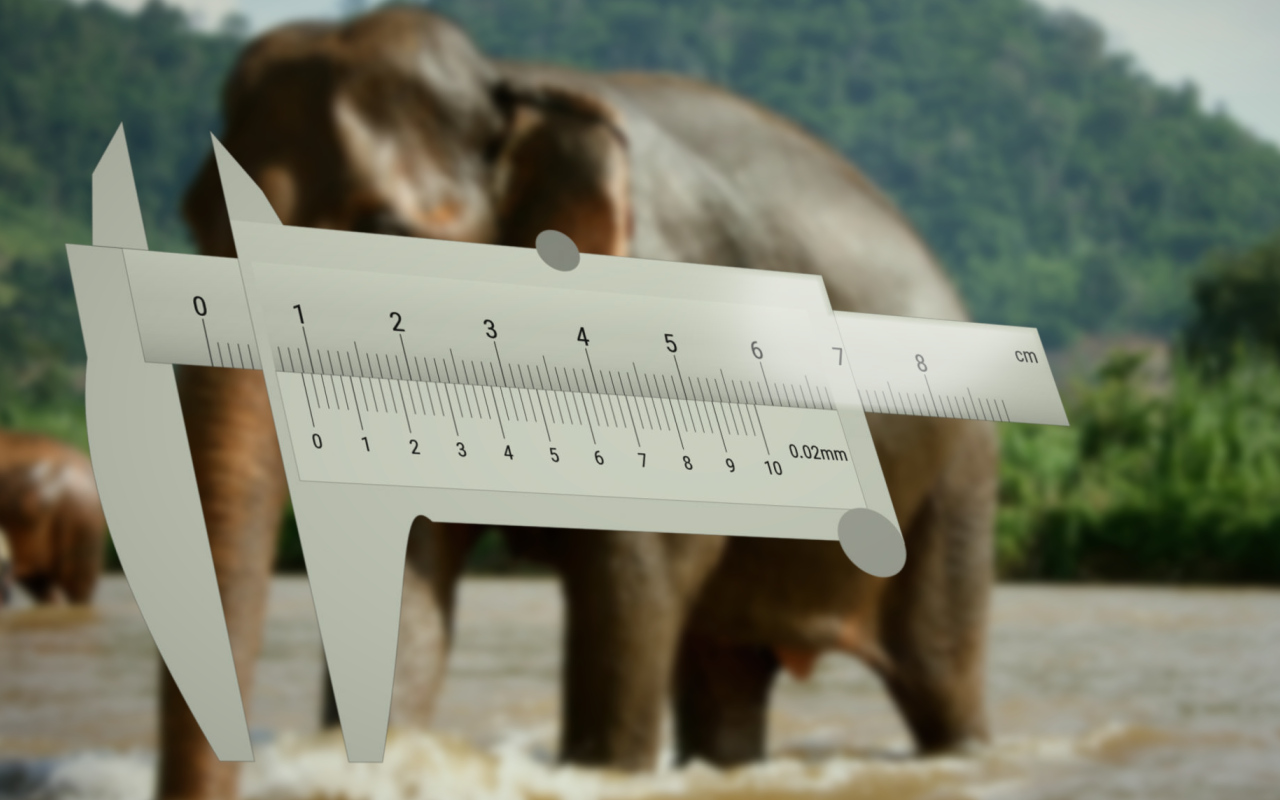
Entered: 8.8 mm
